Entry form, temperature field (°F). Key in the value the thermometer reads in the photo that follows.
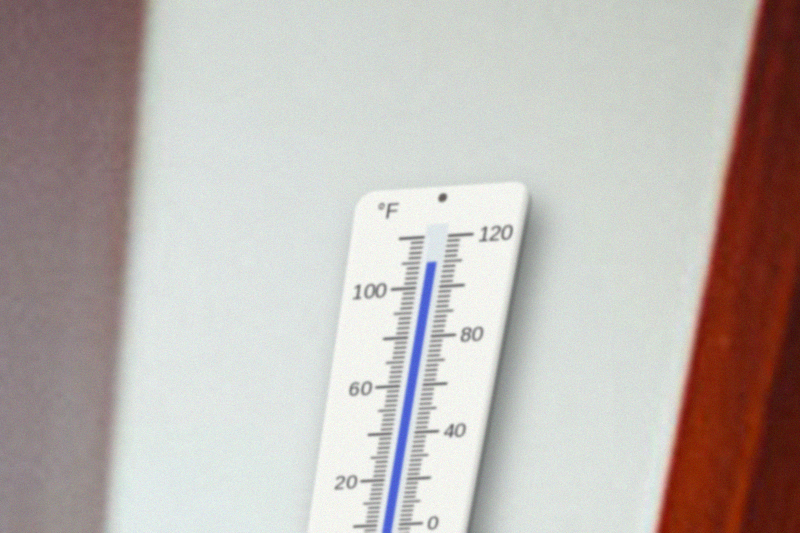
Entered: 110 °F
